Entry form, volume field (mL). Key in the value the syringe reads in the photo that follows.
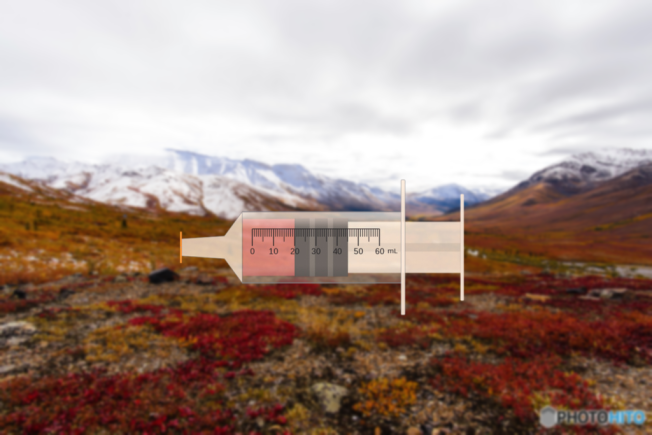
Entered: 20 mL
